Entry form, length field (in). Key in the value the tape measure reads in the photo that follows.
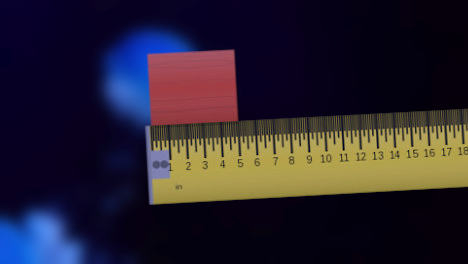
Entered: 5 in
